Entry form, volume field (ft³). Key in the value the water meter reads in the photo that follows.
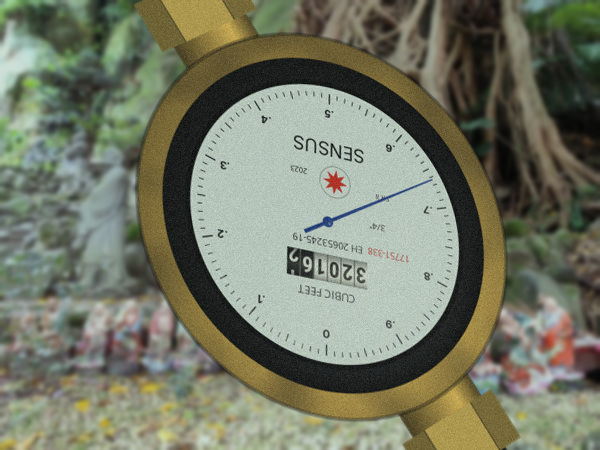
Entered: 320161.66 ft³
